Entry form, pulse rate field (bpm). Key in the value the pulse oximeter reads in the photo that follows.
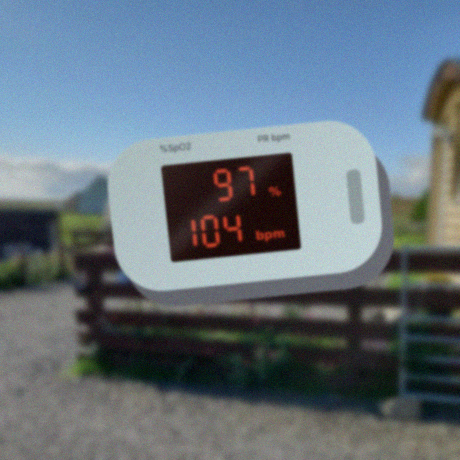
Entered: 104 bpm
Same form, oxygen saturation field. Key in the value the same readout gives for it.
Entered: 97 %
